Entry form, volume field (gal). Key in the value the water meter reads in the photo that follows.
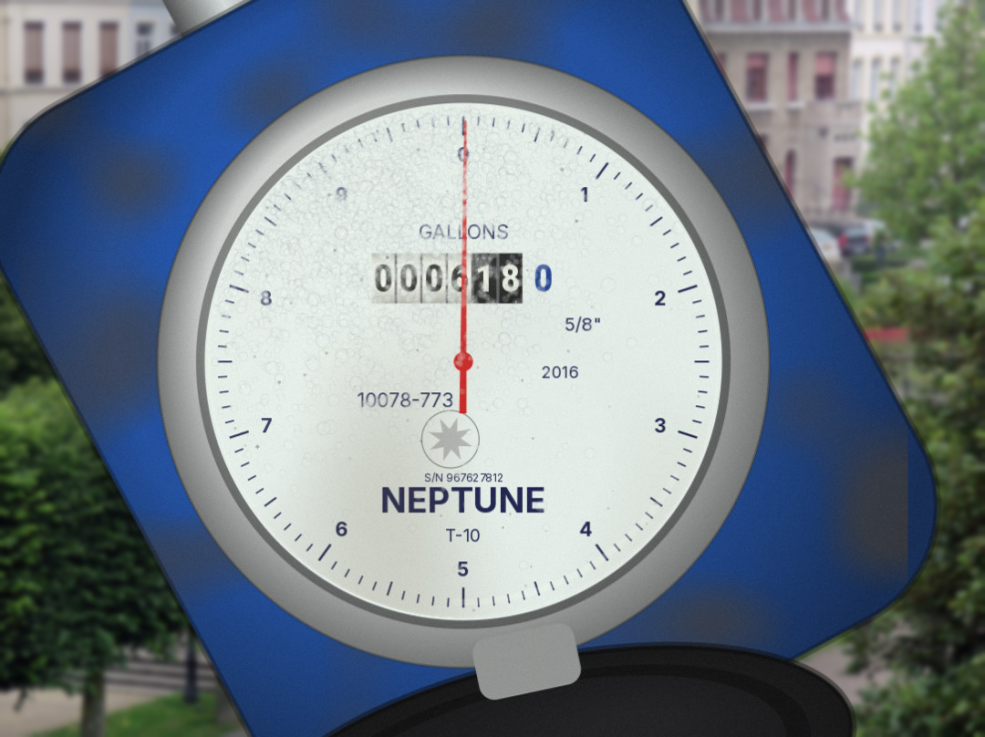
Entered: 6180.0 gal
